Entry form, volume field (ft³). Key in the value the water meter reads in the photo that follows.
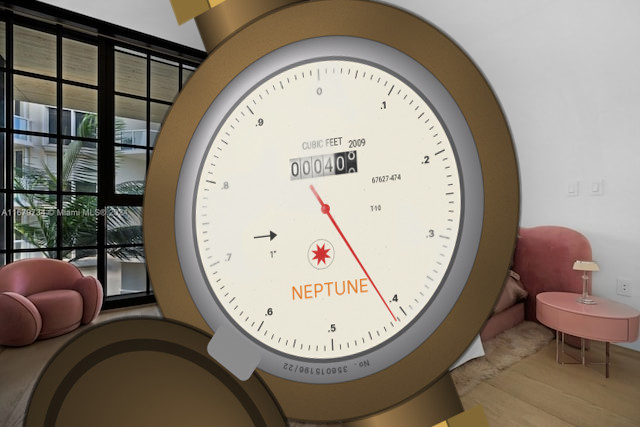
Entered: 408.41 ft³
